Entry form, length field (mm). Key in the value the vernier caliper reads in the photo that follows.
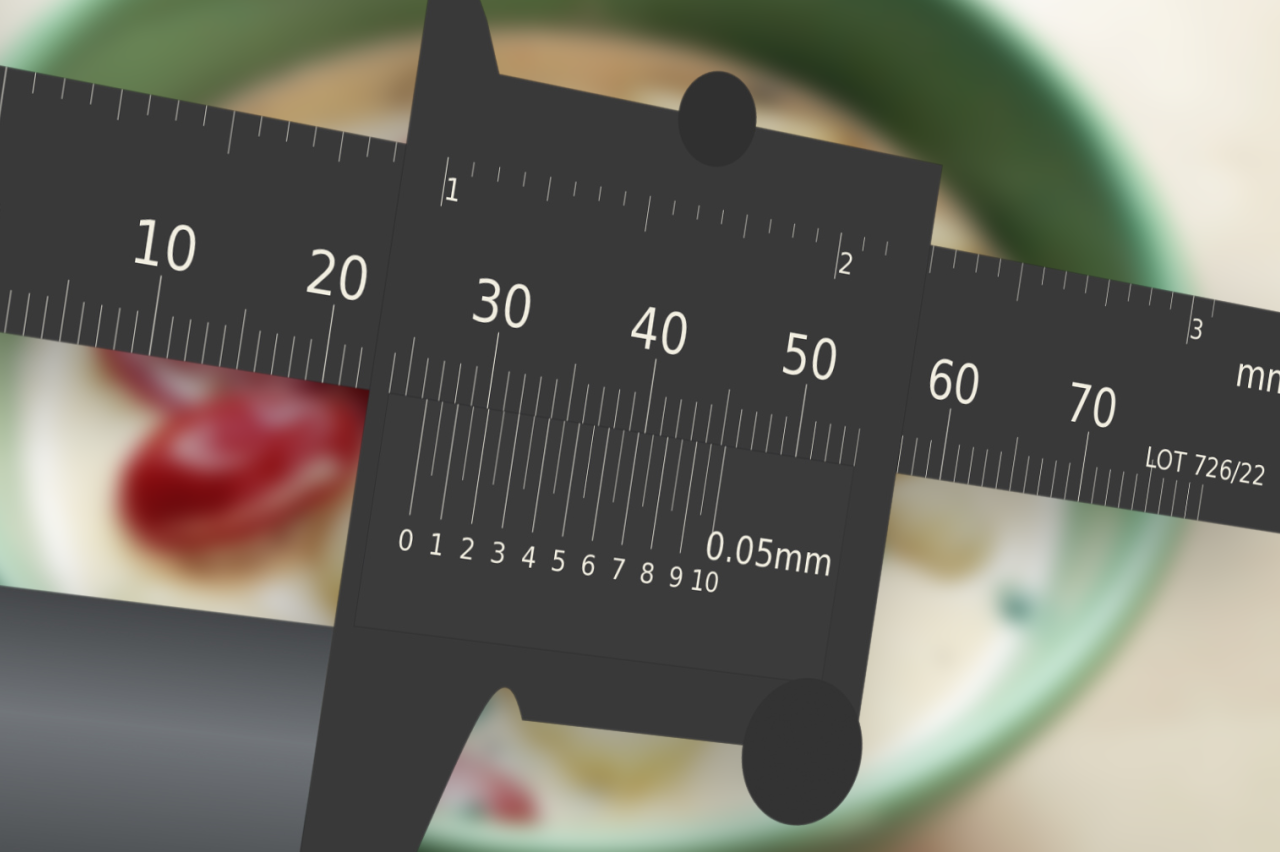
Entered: 26.3 mm
